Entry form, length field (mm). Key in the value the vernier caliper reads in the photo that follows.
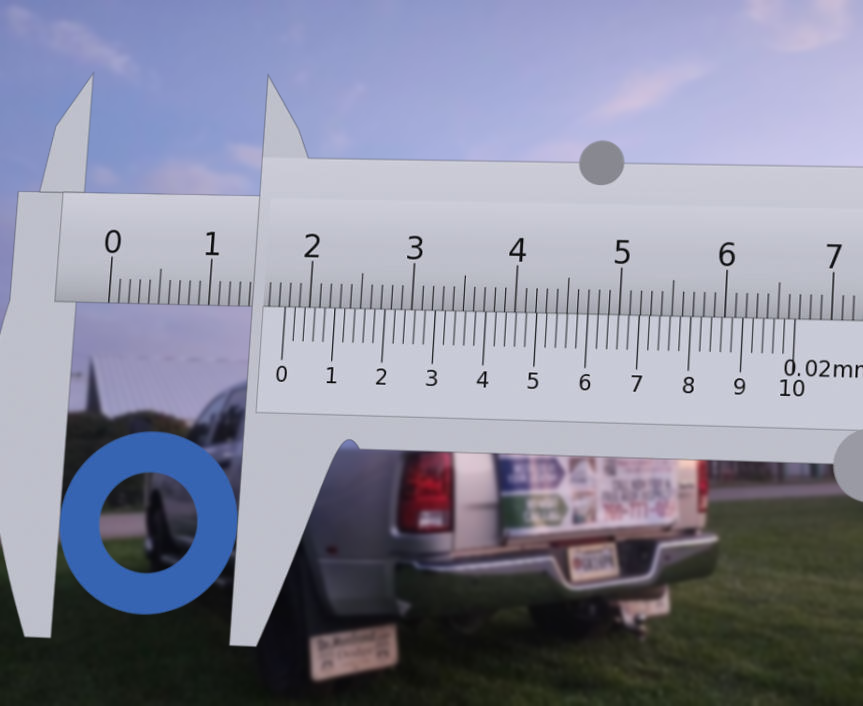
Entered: 17.6 mm
